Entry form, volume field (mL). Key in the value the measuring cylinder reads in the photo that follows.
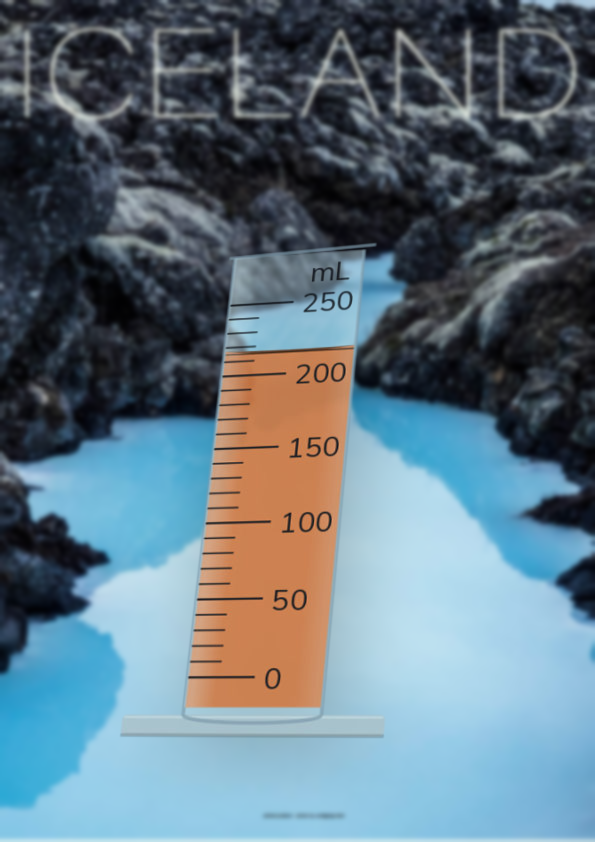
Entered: 215 mL
